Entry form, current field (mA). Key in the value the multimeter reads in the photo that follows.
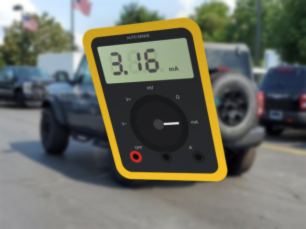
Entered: 3.16 mA
